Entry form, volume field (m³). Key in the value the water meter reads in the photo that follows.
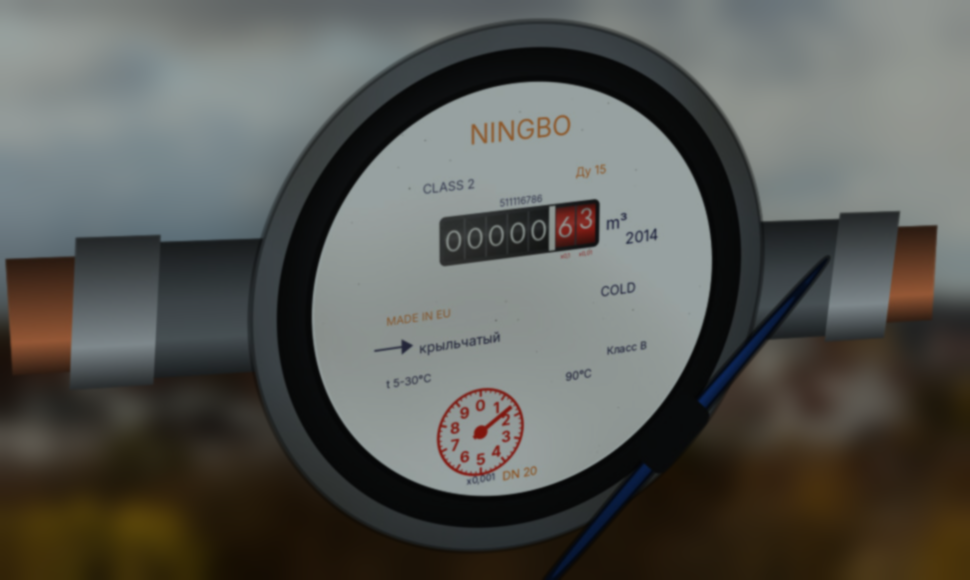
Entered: 0.631 m³
